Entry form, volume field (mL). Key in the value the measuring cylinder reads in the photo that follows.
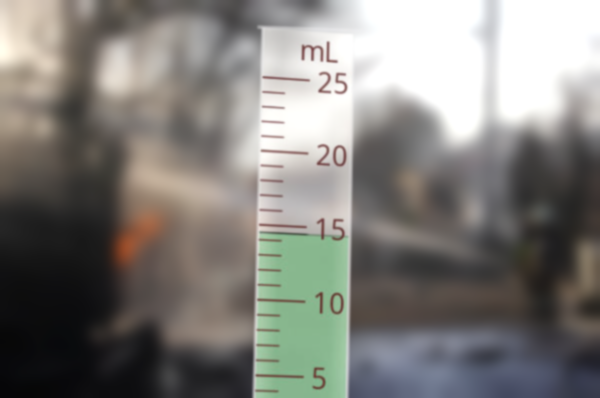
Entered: 14.5 mL
